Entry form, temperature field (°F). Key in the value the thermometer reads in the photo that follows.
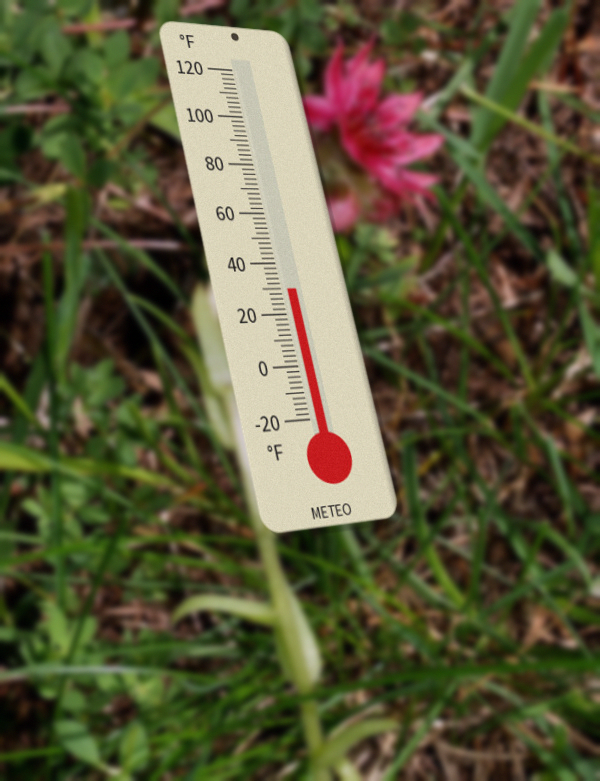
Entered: 30 °F
